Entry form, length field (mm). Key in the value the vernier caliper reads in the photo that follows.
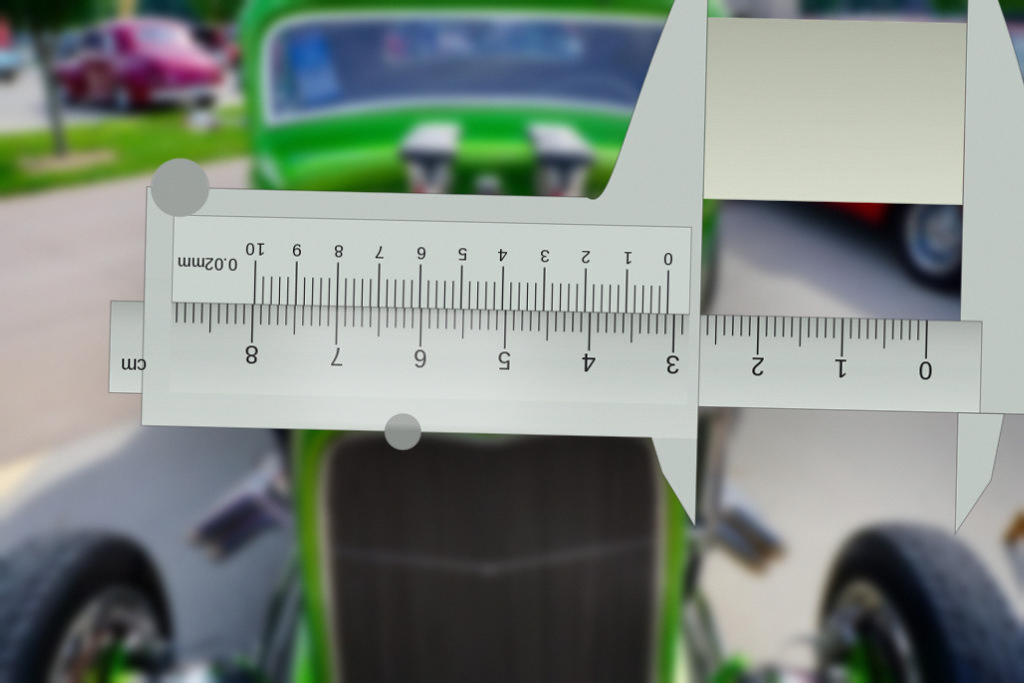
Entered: 30.8 mm
